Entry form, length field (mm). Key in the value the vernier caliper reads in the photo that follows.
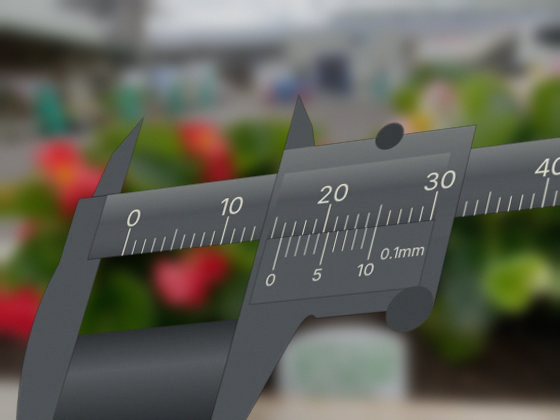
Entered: 16.0 mm
